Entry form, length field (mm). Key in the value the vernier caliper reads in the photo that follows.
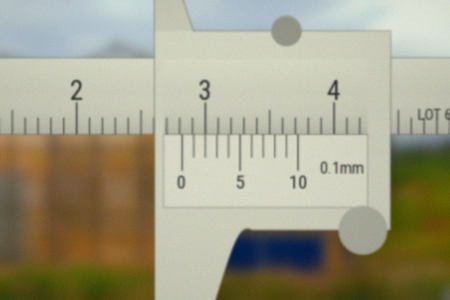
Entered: 28.2 mm
